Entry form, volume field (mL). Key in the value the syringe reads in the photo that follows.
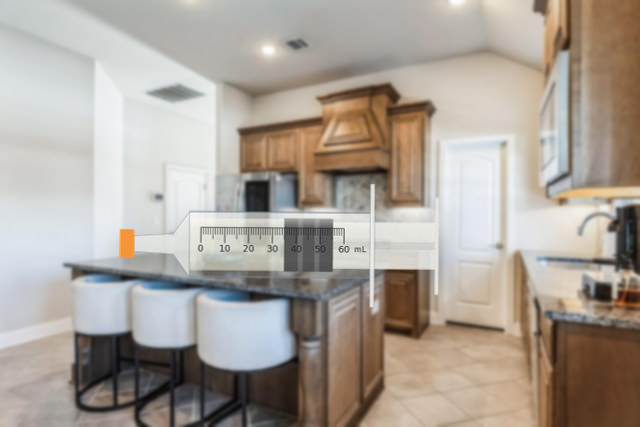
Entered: 35 mL
